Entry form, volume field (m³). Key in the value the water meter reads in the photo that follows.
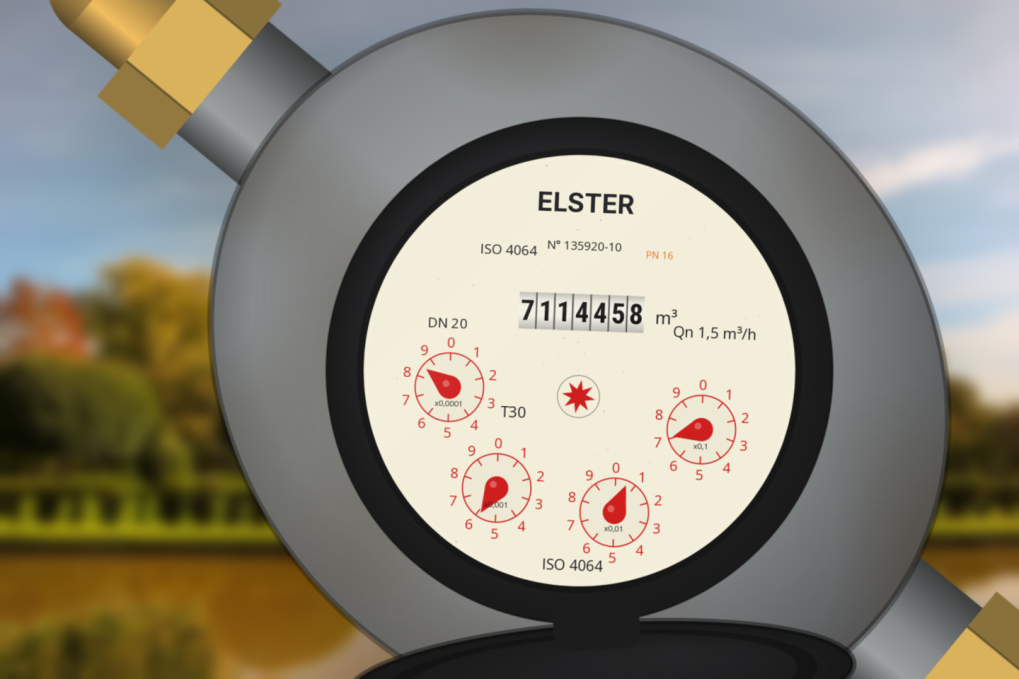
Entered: 7114458.7058 m³
